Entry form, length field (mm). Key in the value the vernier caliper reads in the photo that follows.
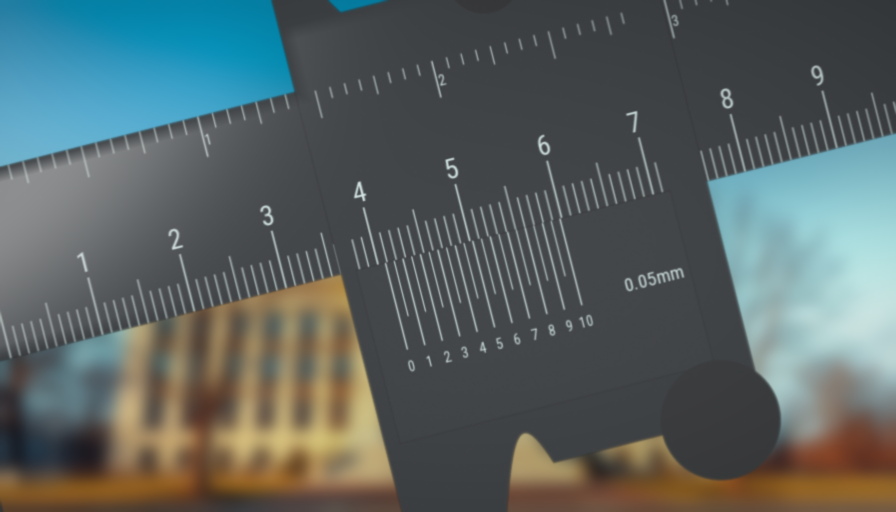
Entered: 40.8 mm
